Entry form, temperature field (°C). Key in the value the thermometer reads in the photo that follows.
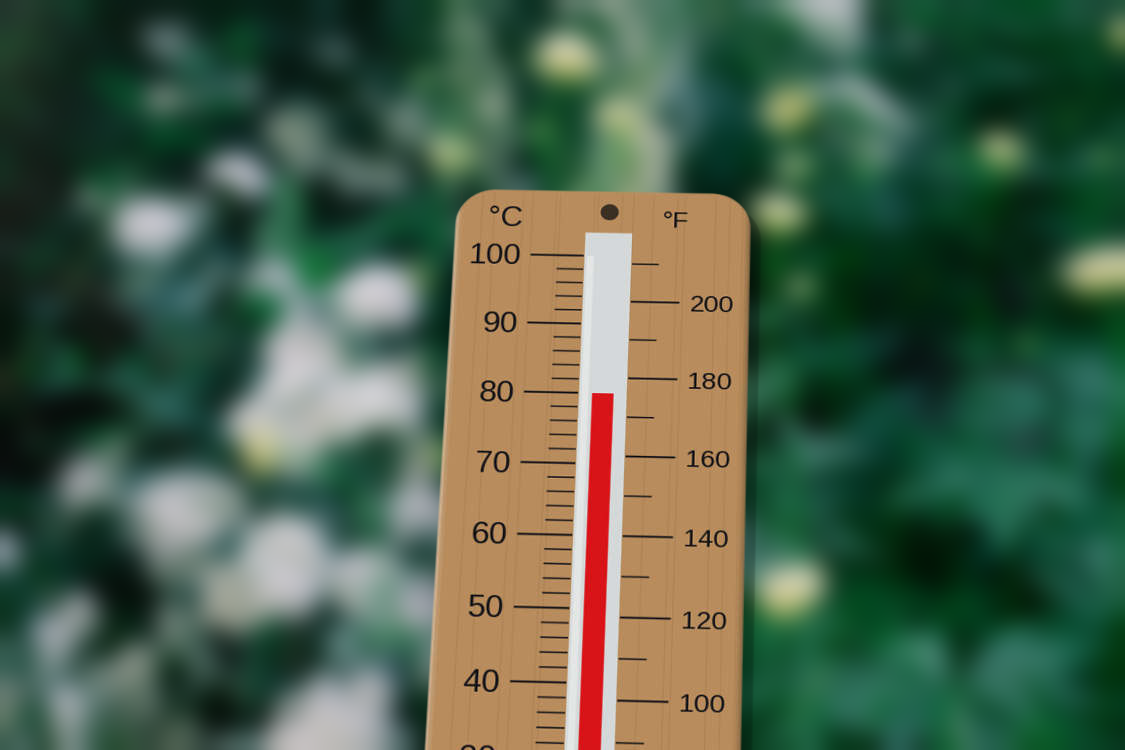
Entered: 80 °C
